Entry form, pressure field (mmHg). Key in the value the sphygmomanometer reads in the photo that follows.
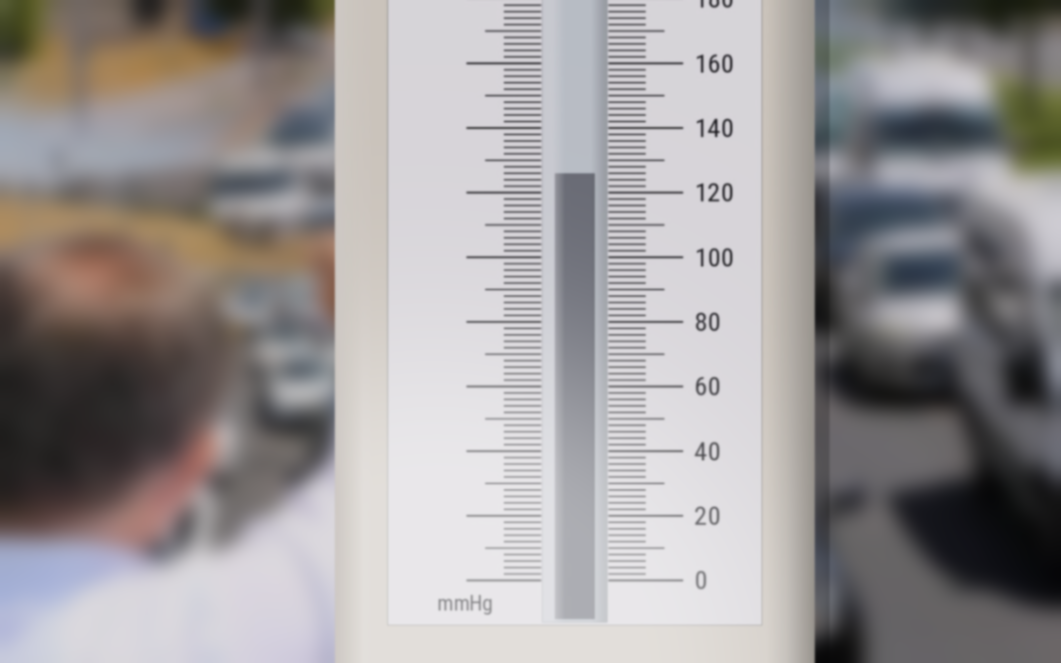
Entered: 126 mmHg
